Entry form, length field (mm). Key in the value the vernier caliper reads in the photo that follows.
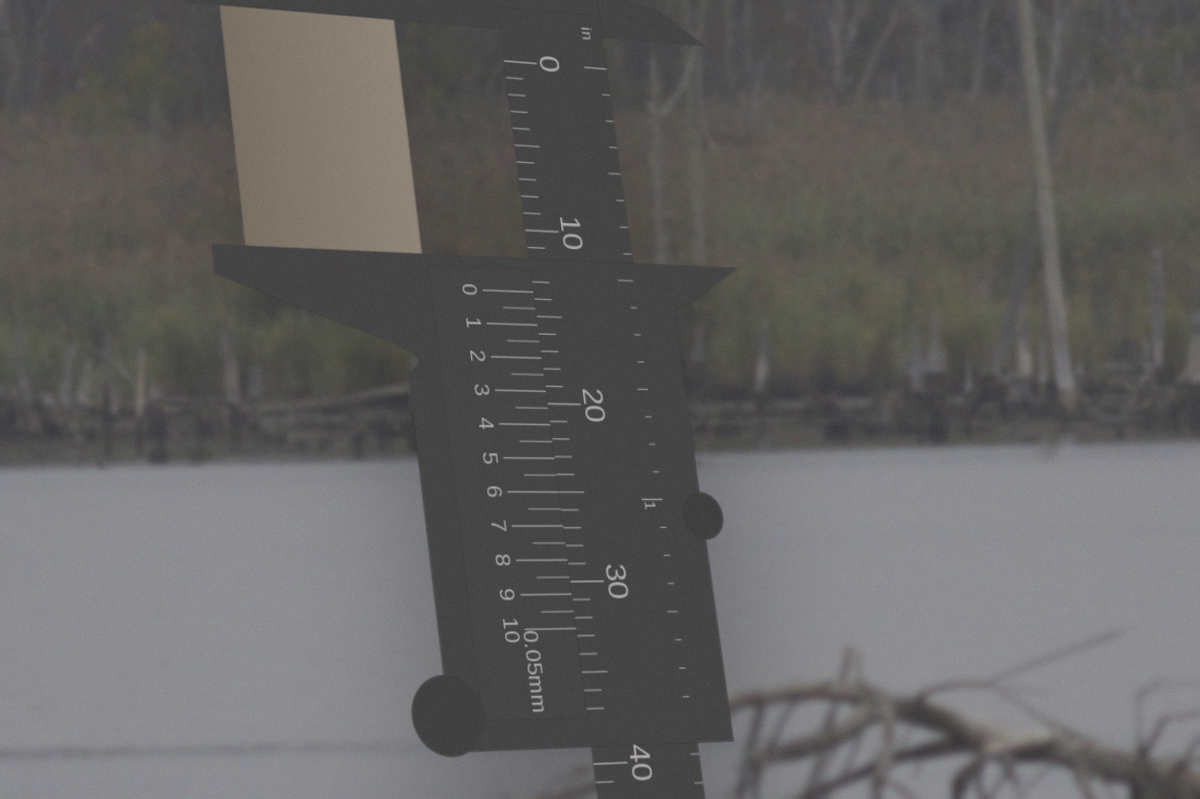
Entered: 13.6 mm
